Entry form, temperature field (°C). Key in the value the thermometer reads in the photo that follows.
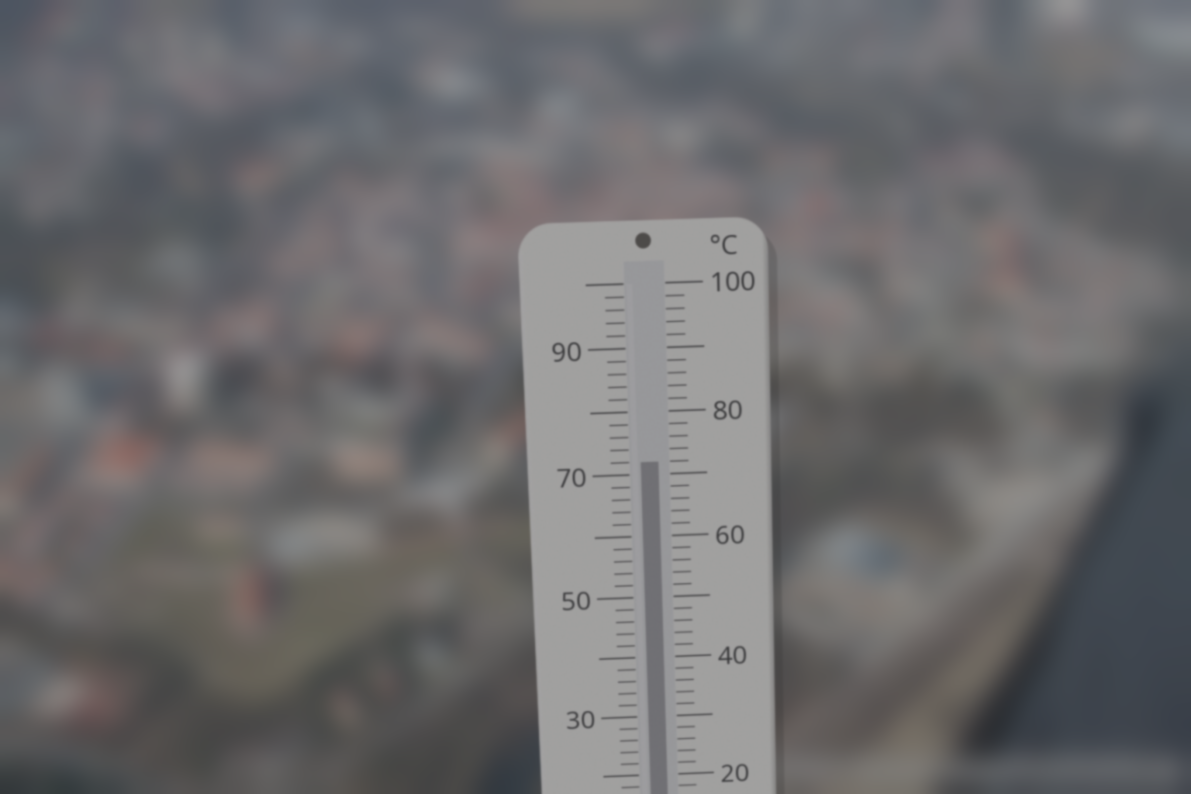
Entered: 72 °C
